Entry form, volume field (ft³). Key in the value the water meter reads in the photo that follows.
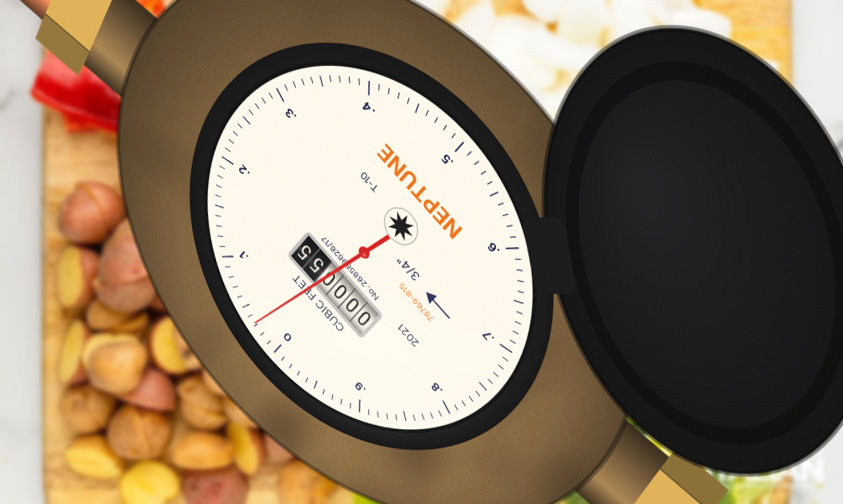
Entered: 55.03 ft³
